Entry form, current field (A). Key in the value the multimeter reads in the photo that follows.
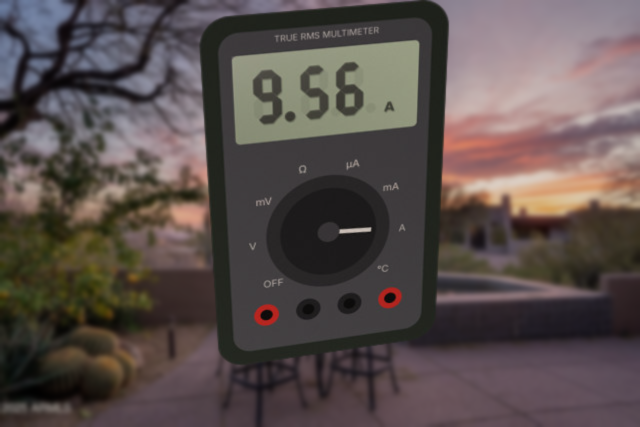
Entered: 9.56 A
